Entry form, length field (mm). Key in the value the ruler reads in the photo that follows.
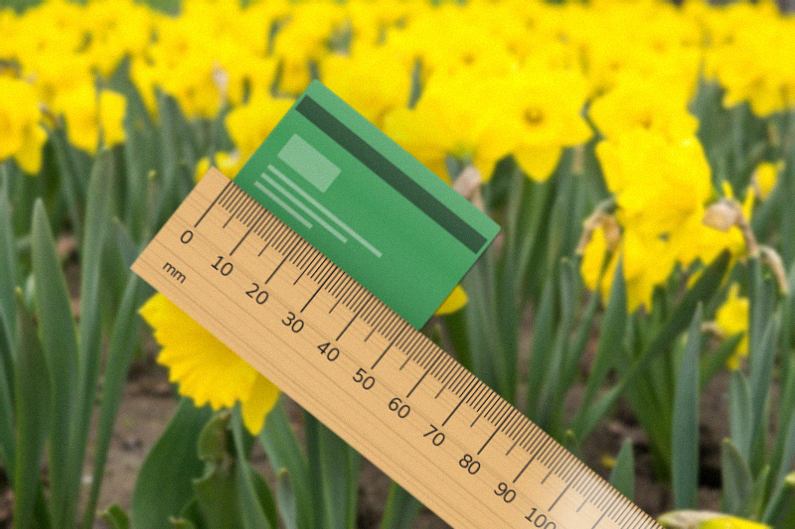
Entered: 53 mm
